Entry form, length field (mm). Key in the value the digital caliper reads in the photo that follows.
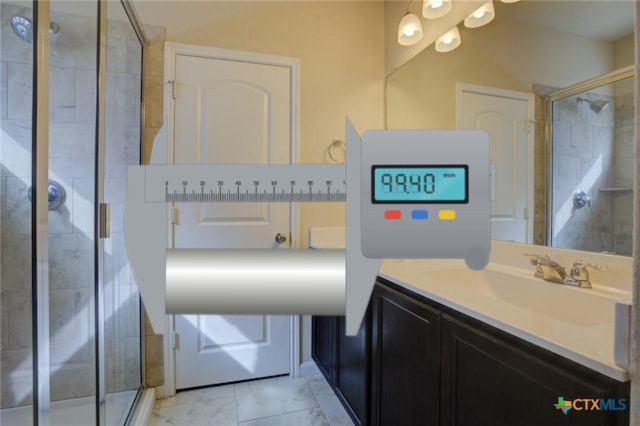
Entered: 99.40 mm
